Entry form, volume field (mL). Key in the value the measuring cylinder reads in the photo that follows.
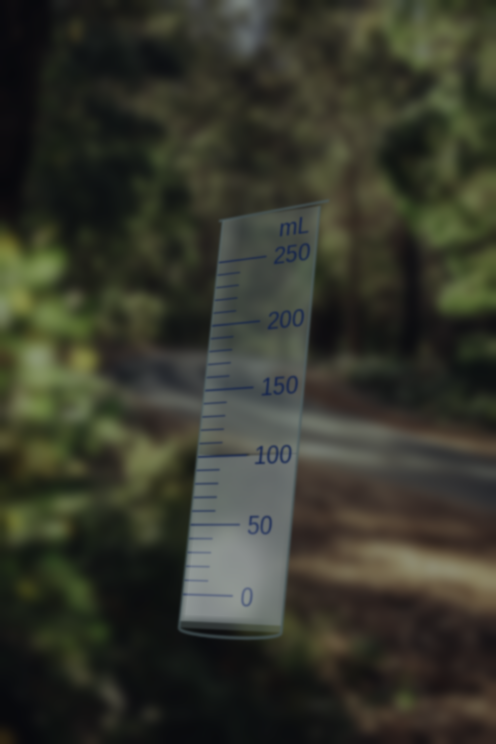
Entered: 100 mL
